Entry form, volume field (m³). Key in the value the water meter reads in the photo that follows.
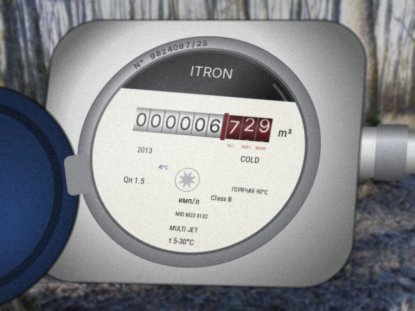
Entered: 6.729 m³
